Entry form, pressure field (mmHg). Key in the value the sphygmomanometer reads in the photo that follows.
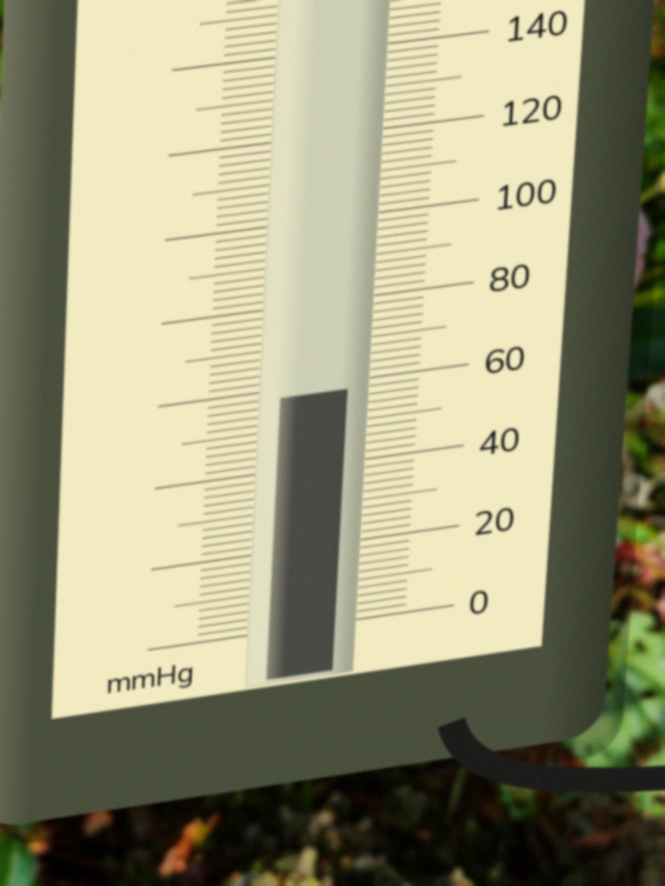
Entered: 58 mmHg
